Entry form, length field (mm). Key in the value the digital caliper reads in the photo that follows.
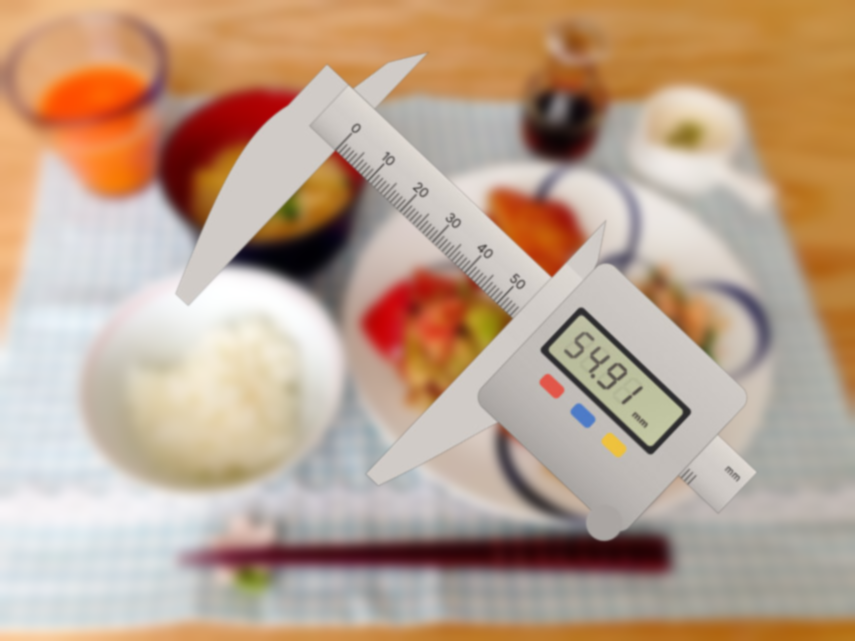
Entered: 54.91 mm
